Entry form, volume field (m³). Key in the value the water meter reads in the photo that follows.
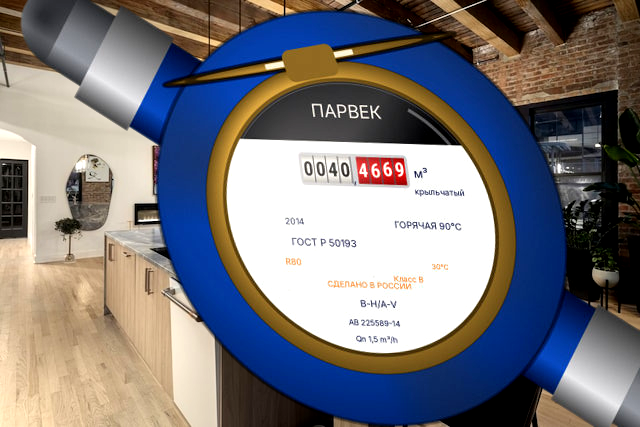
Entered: 40.4669 m³
